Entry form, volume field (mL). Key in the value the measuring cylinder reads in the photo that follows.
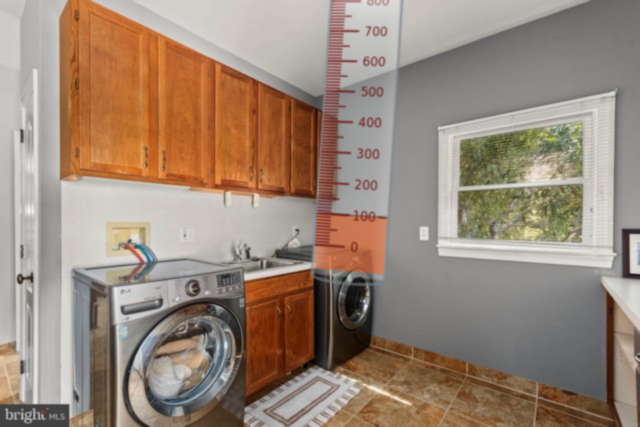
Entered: 100 mL
